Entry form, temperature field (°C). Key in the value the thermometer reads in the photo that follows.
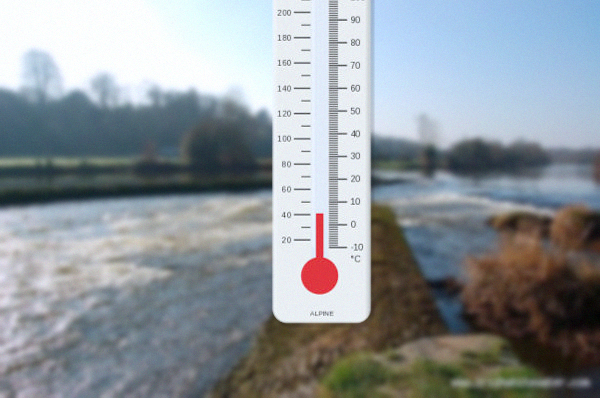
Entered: 5 °C
